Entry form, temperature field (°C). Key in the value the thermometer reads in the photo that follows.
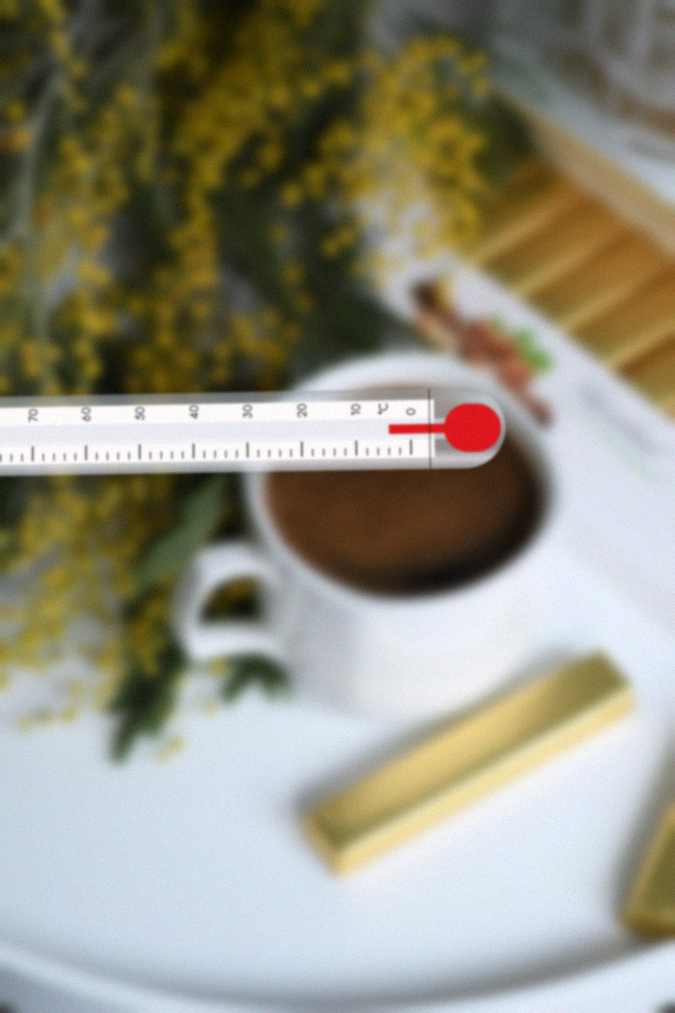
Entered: 4 °C
